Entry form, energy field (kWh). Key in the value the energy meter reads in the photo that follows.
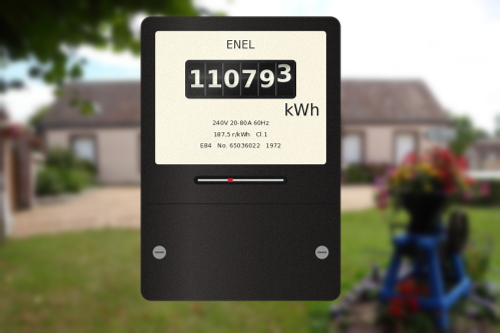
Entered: 110793 kWh
